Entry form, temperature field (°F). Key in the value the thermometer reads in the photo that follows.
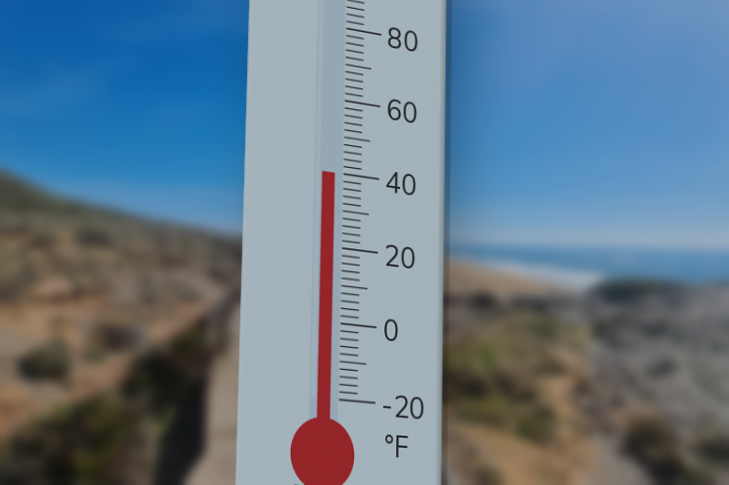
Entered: 40 °F
